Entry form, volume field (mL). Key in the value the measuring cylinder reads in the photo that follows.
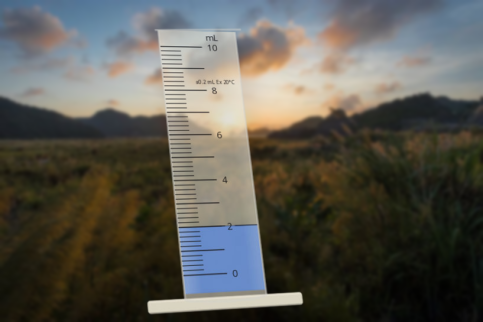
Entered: 2 mL
